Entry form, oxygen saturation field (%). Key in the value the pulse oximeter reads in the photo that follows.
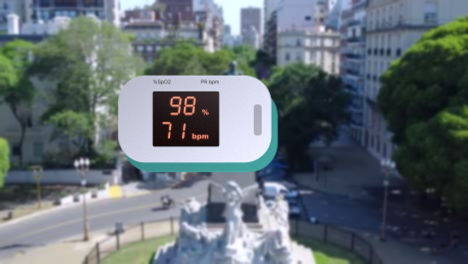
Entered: 98 %
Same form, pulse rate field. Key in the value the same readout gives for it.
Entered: 71 bpm
